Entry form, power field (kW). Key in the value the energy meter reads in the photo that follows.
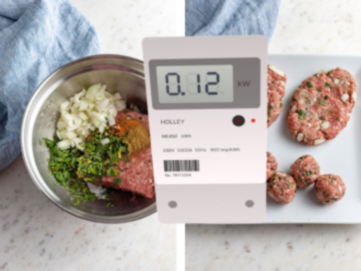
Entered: 0.12 kW
